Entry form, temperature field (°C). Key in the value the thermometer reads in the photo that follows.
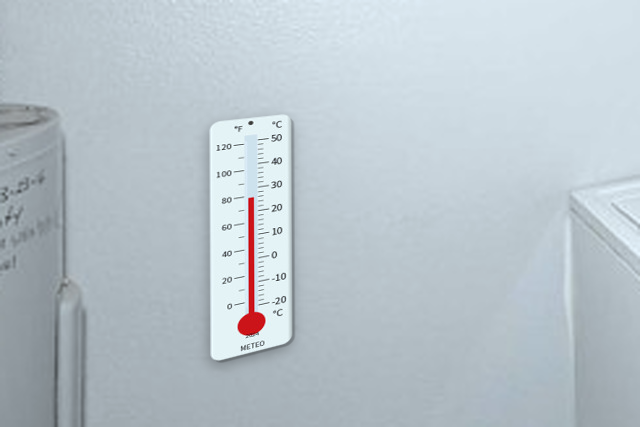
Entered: 26 °C
